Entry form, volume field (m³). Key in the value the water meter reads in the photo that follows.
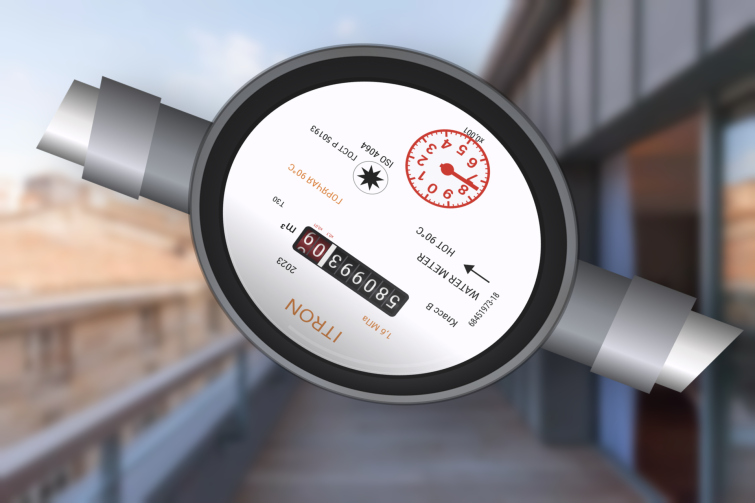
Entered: 580993.087 m³
